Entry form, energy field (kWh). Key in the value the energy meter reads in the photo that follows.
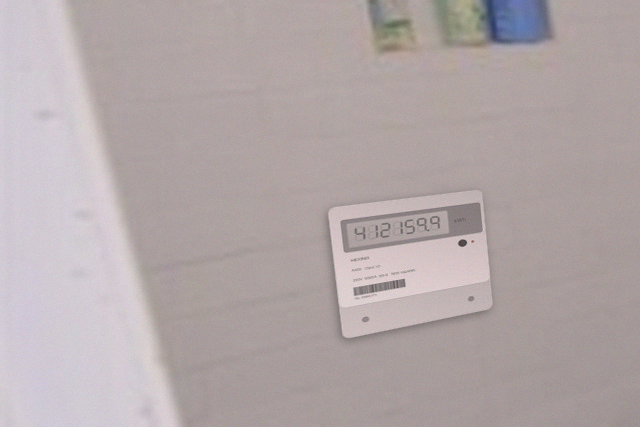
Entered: 412159.9 kWh
